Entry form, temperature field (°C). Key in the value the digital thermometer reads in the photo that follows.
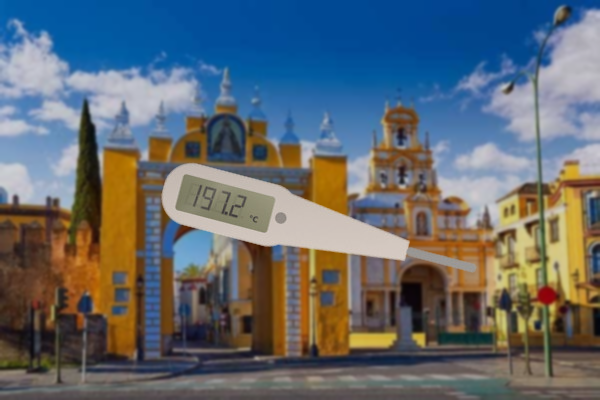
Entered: 197.2 °C
